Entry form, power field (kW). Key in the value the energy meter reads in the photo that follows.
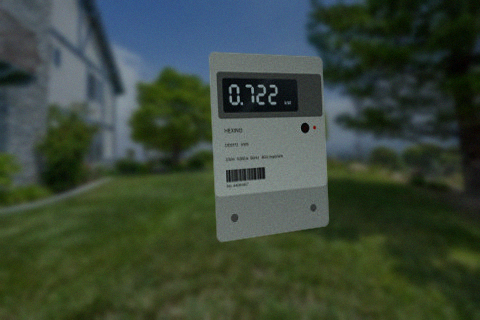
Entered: 0.722 kW
